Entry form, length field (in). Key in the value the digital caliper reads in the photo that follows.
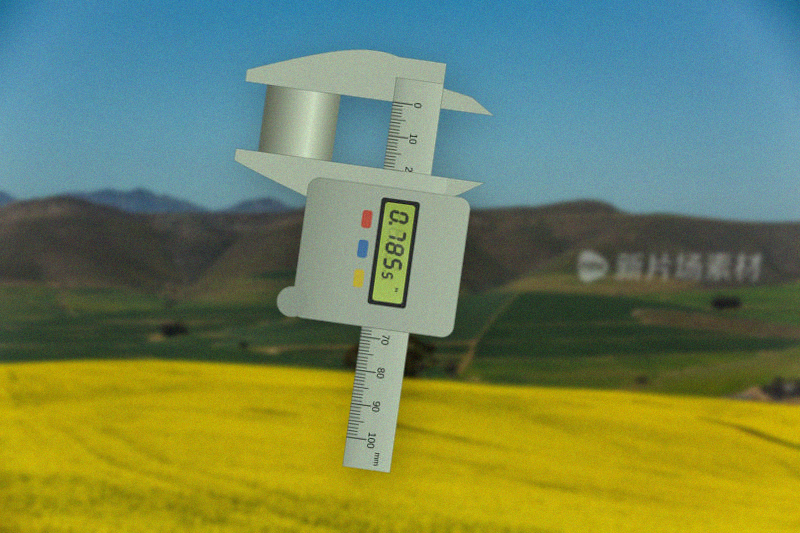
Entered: 0.7855 in
